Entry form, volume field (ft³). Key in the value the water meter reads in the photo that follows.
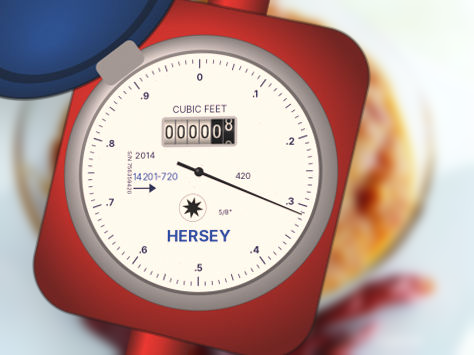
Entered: 8.31 ft³
